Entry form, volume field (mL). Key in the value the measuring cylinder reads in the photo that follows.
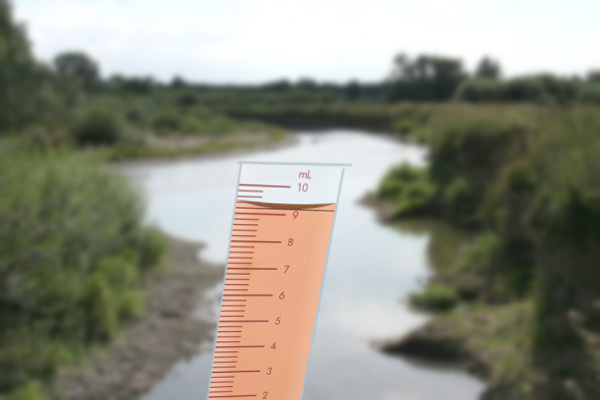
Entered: 9.2 mL
